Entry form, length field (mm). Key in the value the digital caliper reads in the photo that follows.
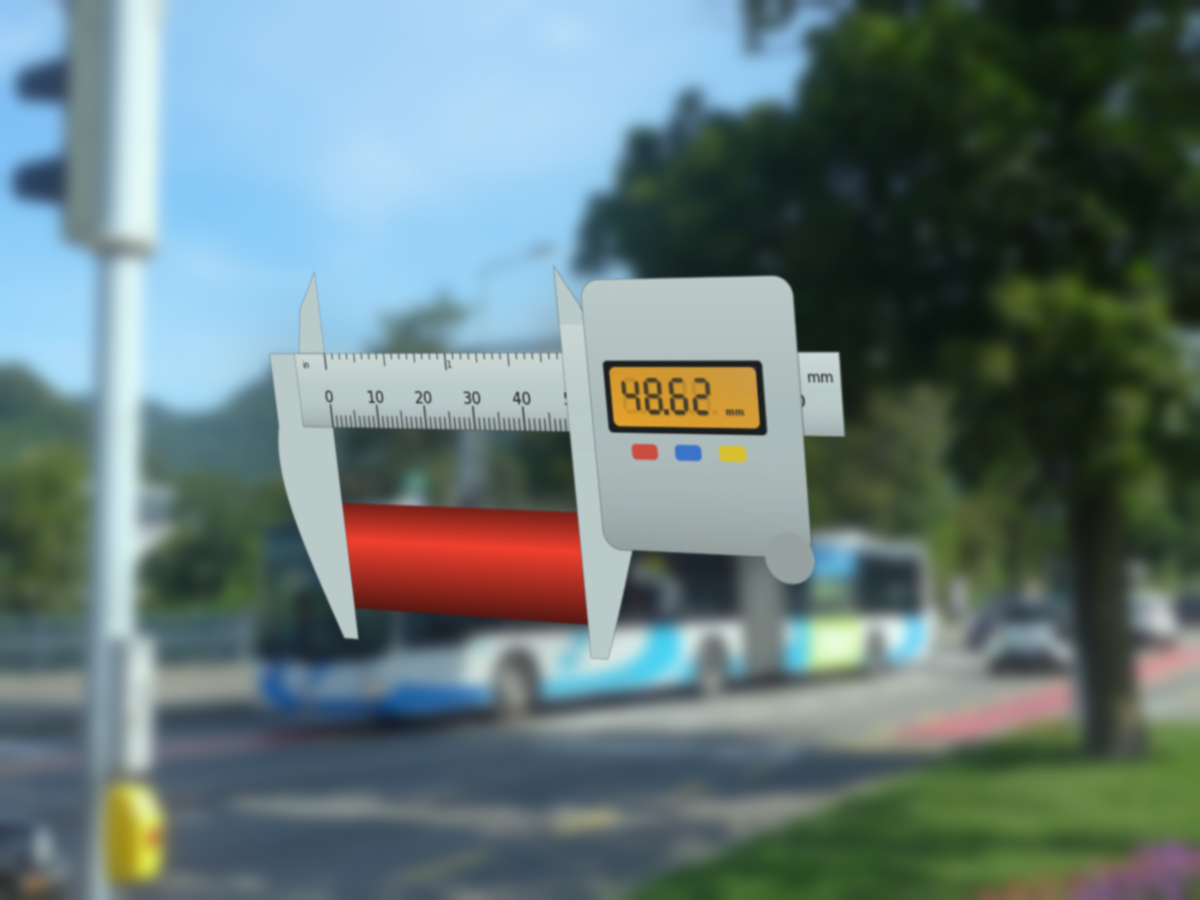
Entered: 48.62 mm
